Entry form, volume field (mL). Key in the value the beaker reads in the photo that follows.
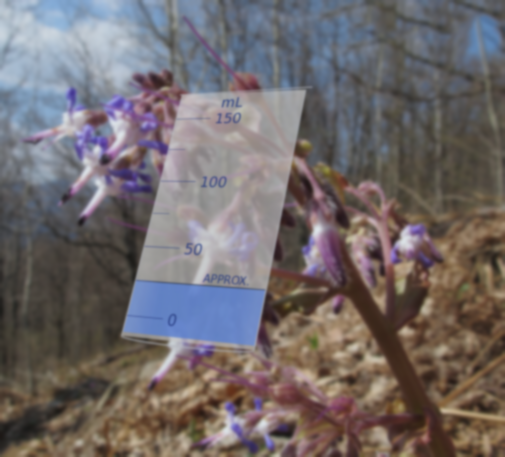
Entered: 25 mL
